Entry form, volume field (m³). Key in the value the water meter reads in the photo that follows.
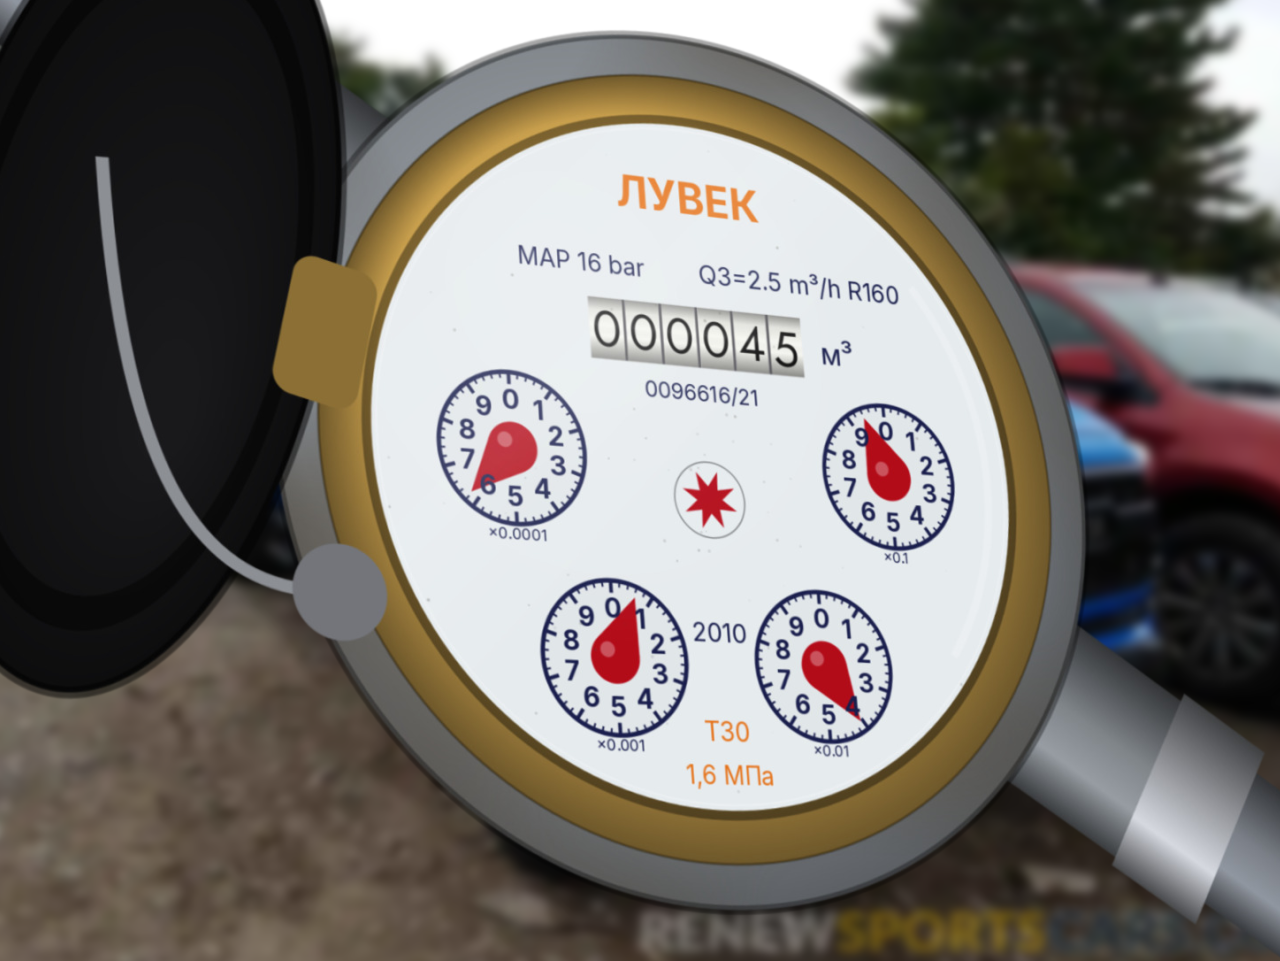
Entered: 44.9406 m³
